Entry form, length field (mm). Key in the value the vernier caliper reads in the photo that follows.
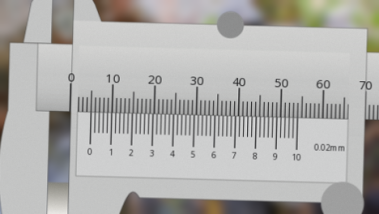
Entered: 5.0 mm
